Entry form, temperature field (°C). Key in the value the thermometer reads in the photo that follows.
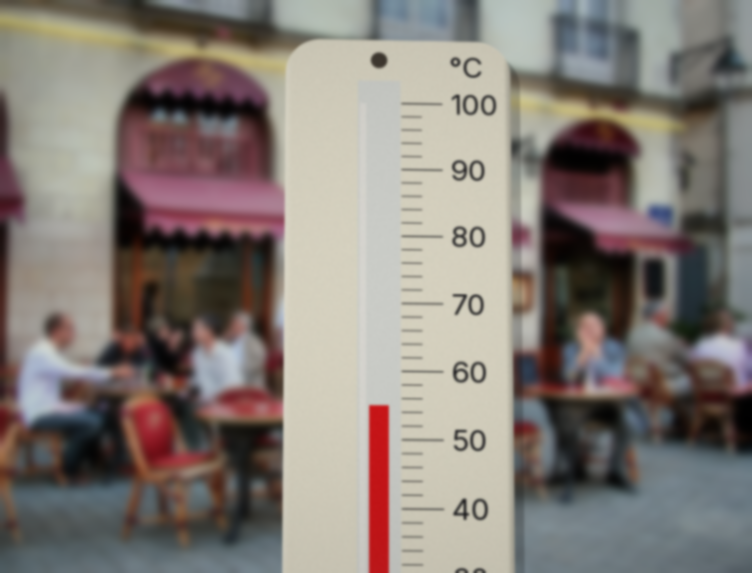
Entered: 55 °C
